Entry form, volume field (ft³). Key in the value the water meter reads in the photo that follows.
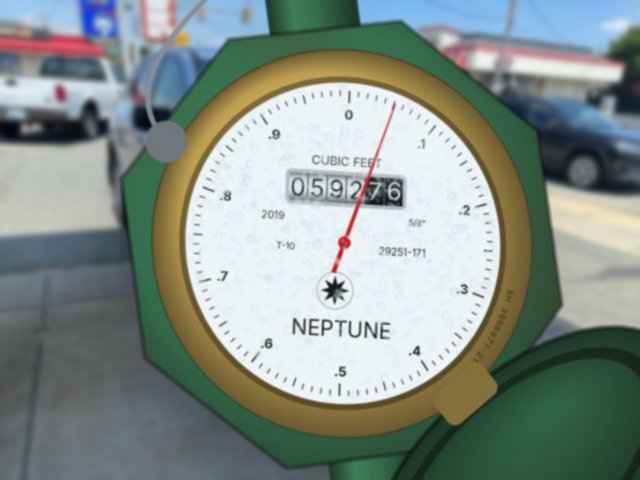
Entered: 59276.05 ft³
